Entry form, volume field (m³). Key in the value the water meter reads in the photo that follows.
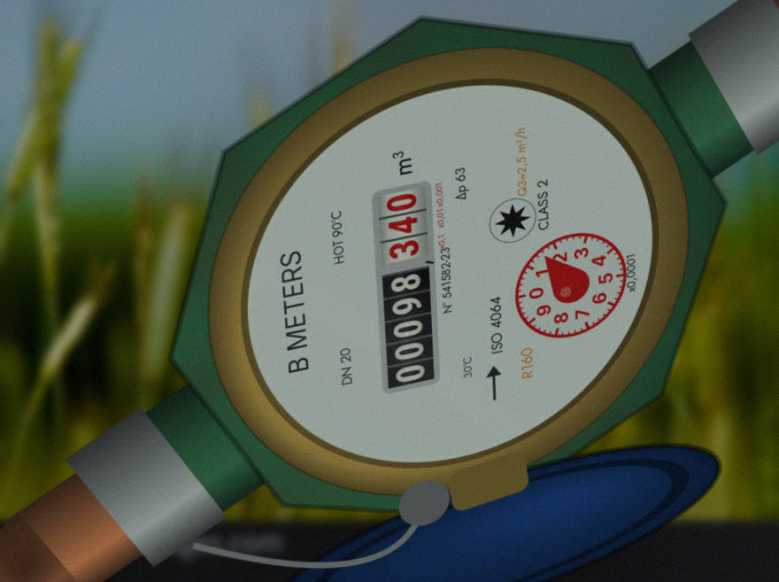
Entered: 98.3401 m³
